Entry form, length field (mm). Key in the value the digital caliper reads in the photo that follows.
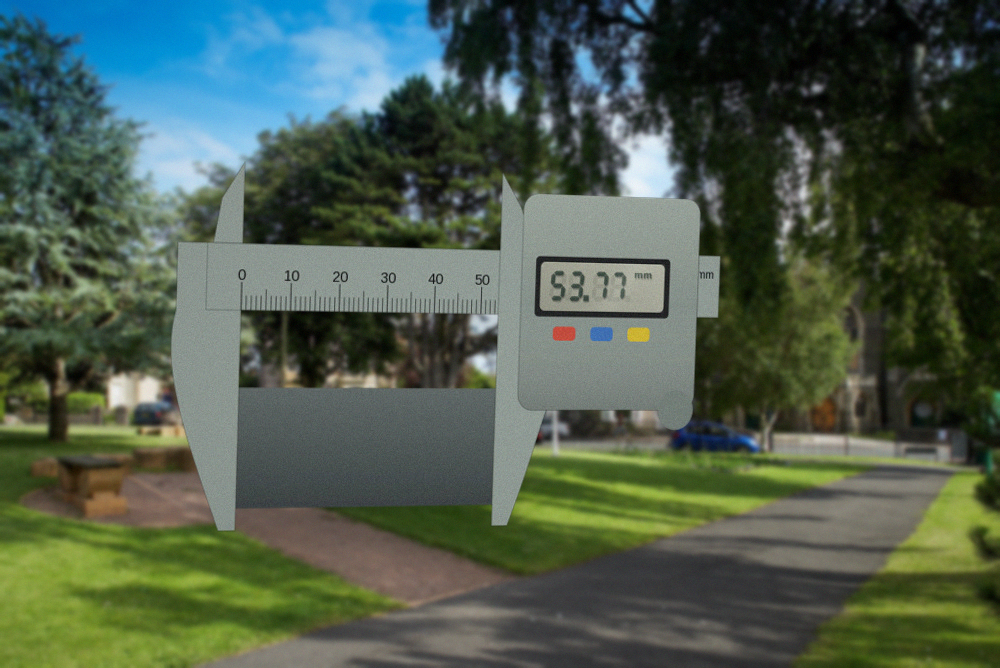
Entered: 53.77 mm
